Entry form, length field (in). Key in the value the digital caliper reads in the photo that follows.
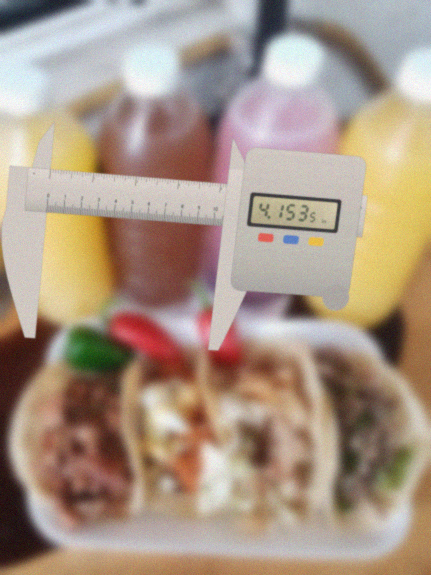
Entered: 4.1535 in
